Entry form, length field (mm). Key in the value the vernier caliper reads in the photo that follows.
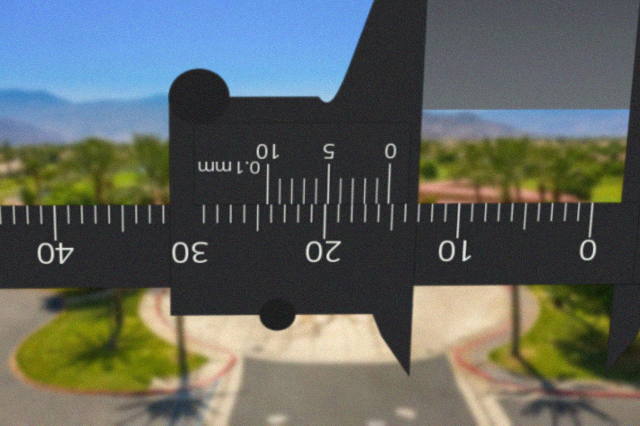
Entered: 15.3 mm
